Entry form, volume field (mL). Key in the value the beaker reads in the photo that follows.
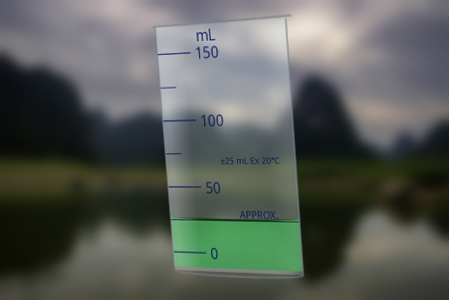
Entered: 25 mL
